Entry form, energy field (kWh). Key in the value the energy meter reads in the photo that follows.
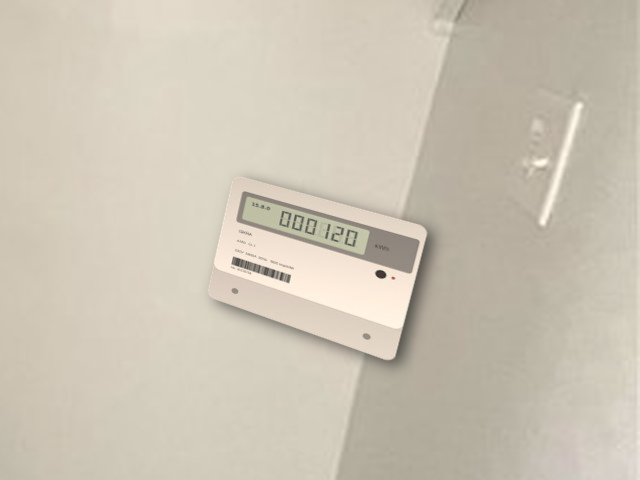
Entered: 120 kWh
